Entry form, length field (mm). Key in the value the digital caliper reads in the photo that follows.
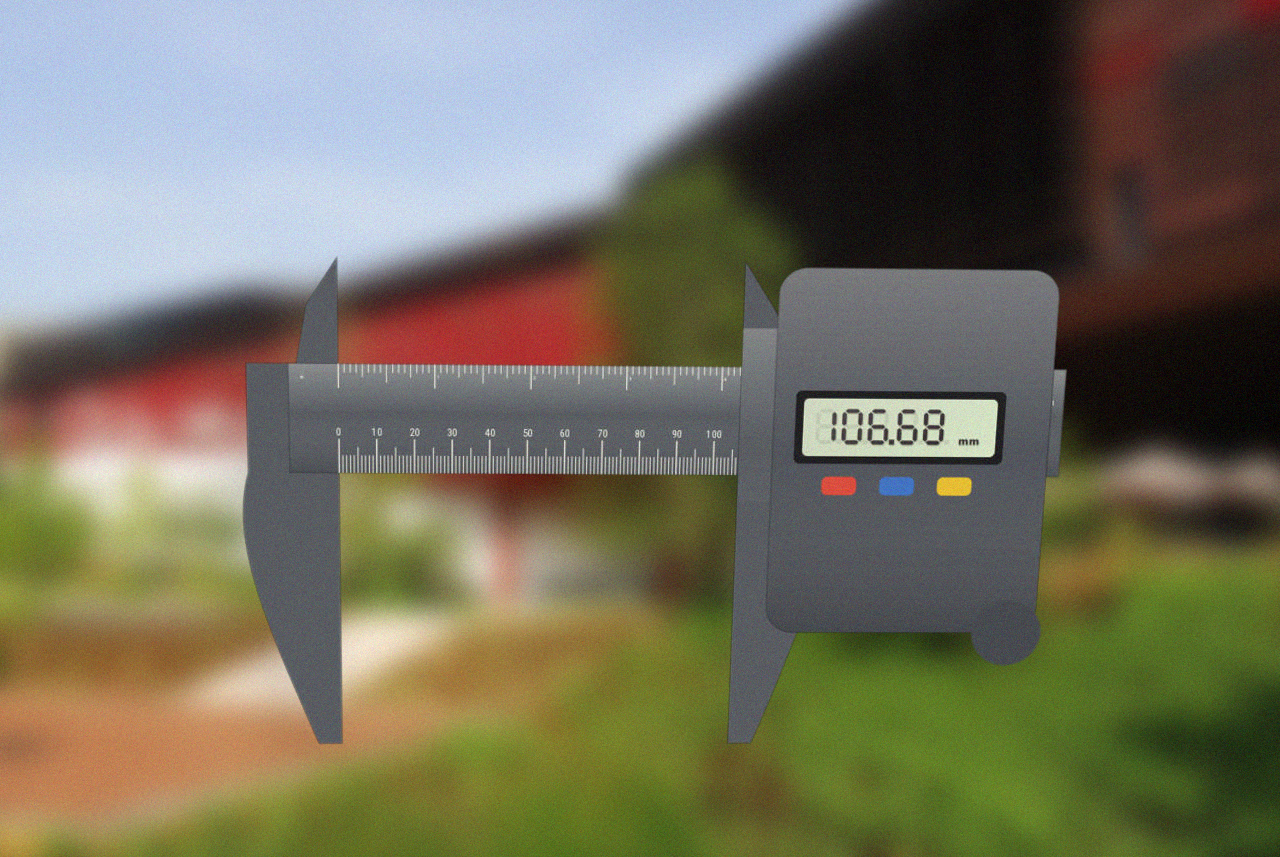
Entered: 106.68 mm
